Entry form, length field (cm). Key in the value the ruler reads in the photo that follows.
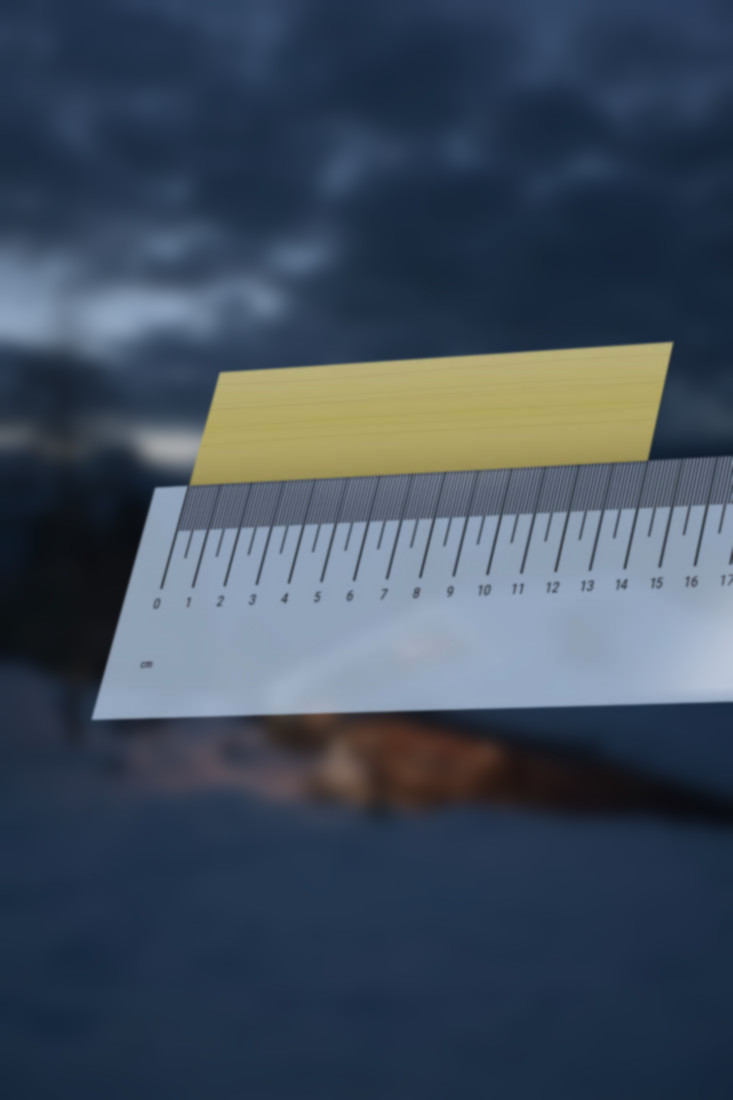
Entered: 14 cm
